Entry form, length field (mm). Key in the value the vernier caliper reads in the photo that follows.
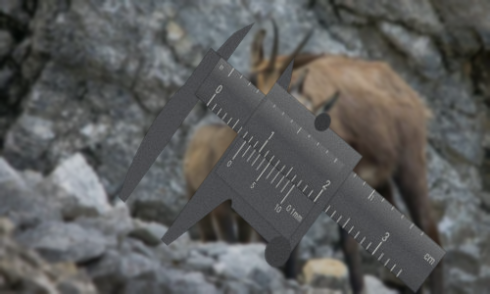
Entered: 7.6 mm
